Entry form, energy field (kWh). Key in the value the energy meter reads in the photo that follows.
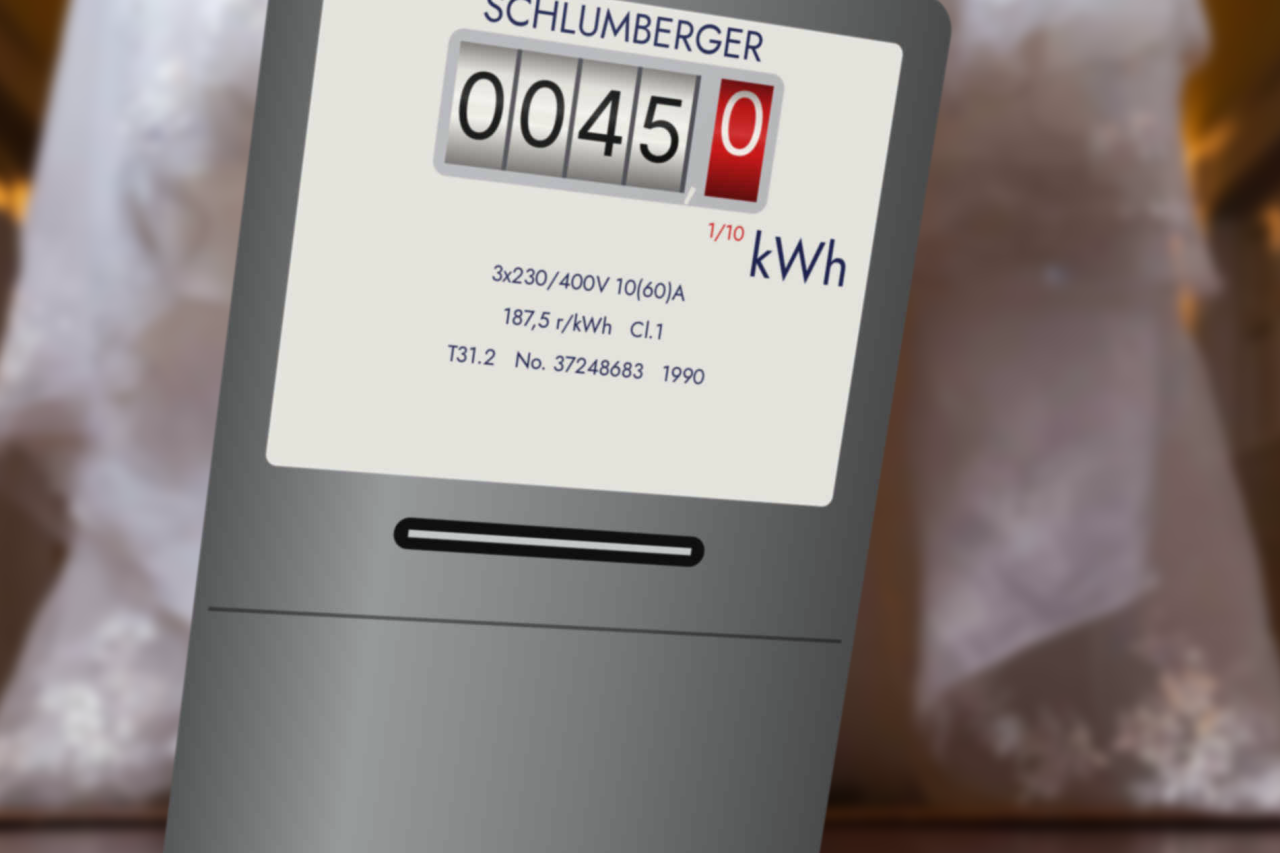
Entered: 45.0 kWh
